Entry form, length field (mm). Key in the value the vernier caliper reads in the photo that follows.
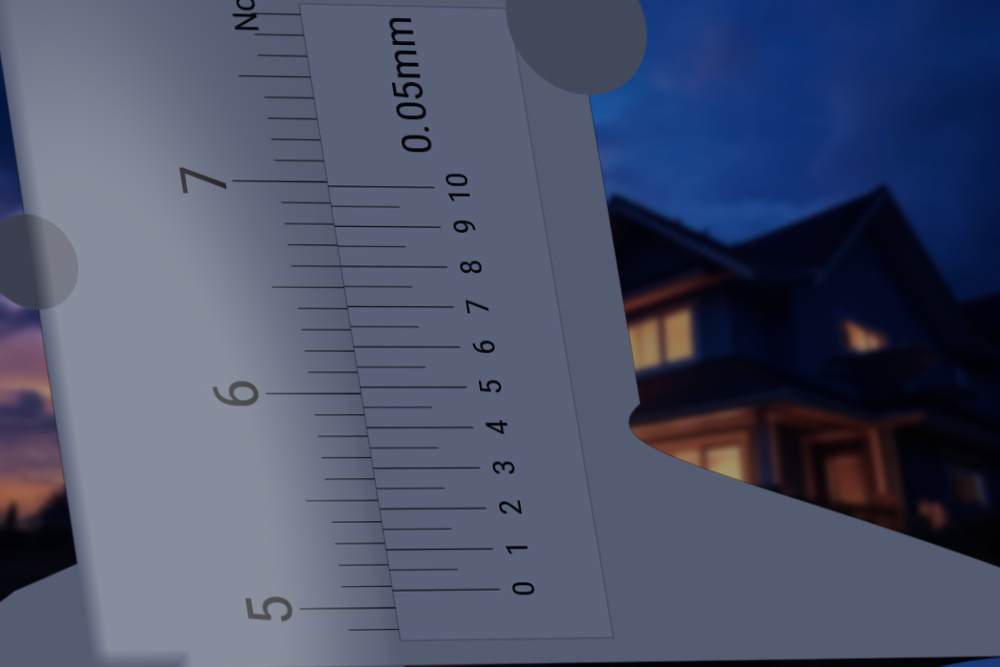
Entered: 50.8 mm
